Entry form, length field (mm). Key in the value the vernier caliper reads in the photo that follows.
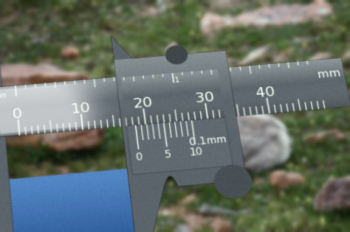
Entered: 18.4 mm
